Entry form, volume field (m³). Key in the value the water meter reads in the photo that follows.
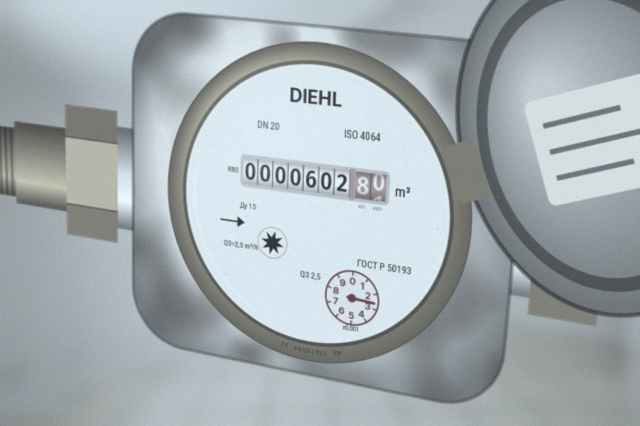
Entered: 602.802 m³
